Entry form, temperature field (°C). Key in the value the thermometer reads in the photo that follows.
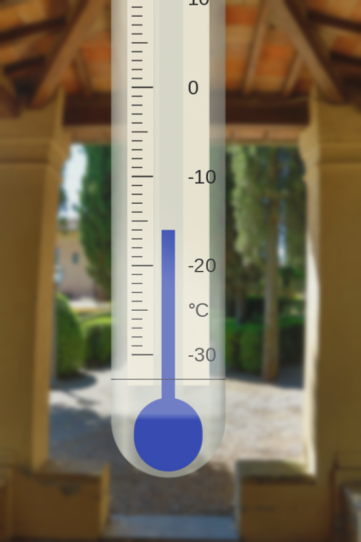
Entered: -16 °C
